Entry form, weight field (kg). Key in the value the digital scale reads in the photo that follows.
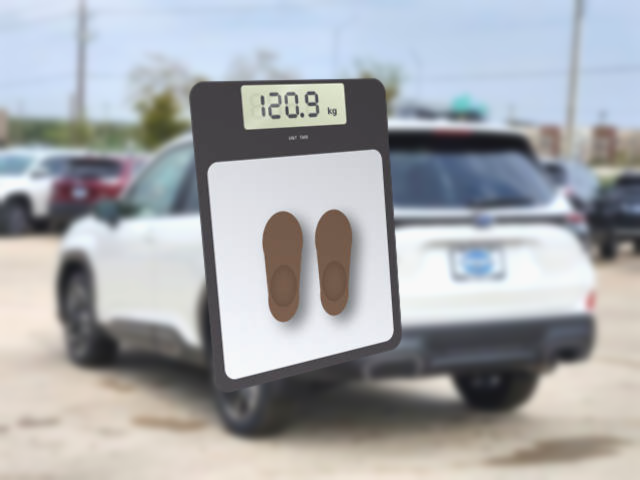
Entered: 120.9 kg
